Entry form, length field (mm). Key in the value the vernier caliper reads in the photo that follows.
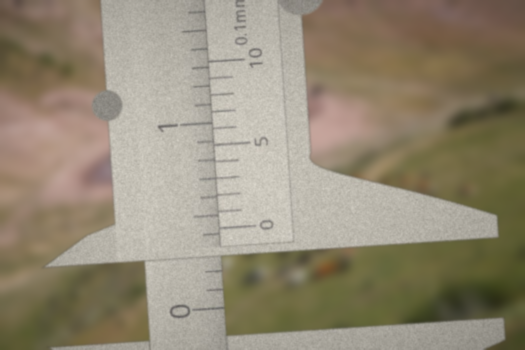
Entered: 4.3 mm
